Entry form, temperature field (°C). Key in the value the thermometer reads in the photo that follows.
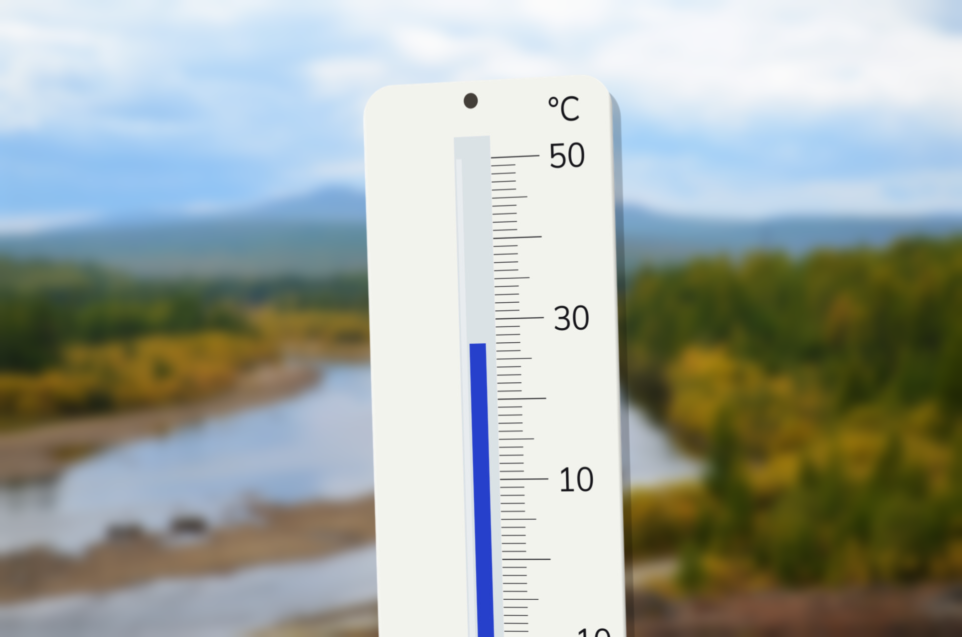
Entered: 27 °C
